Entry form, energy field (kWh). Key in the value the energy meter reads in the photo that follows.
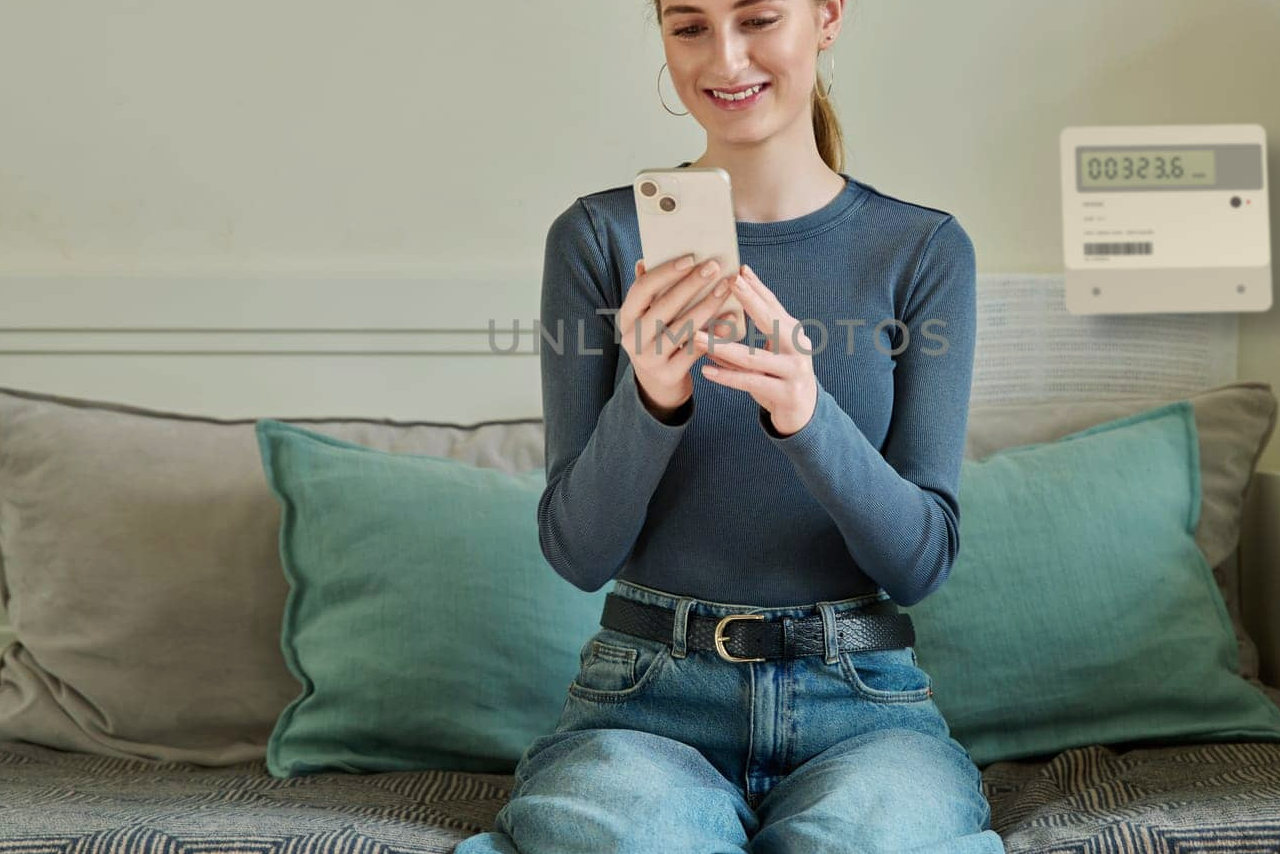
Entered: 323.6 kWh
